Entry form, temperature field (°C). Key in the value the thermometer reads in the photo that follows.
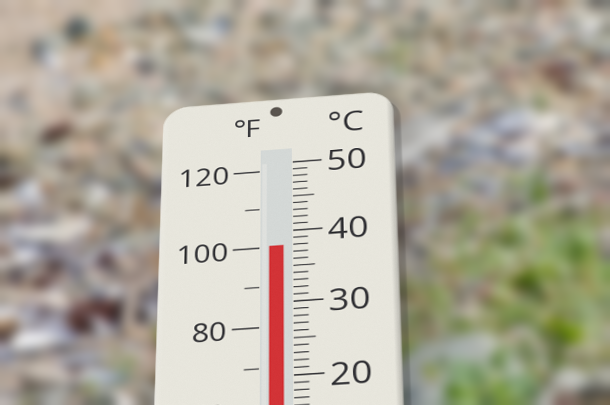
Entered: 38 °C
